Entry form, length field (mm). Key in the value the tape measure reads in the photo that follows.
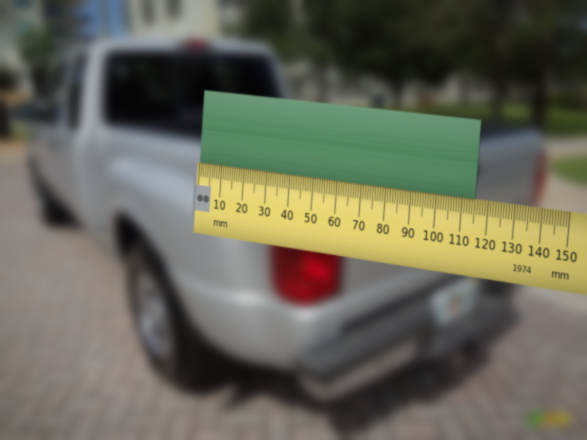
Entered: 115 mm
